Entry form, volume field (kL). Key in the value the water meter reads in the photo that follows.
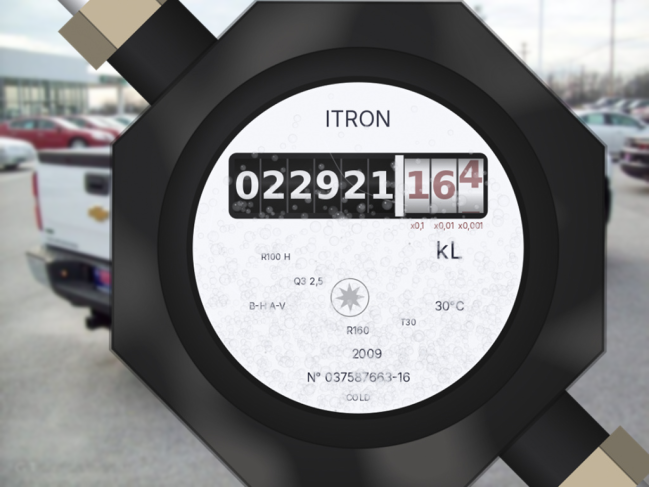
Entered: 22921.164 kL
